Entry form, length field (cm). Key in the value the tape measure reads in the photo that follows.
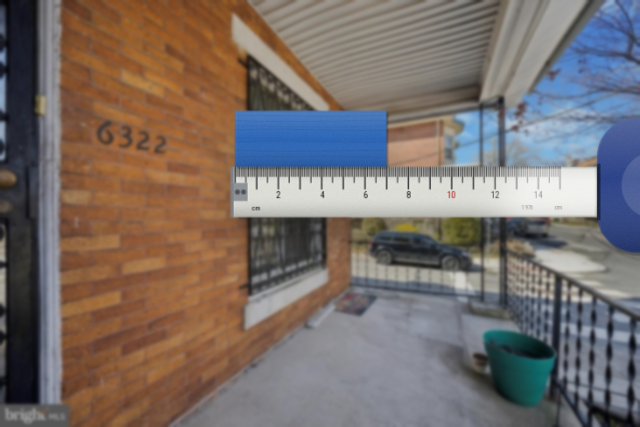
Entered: 7 cm
